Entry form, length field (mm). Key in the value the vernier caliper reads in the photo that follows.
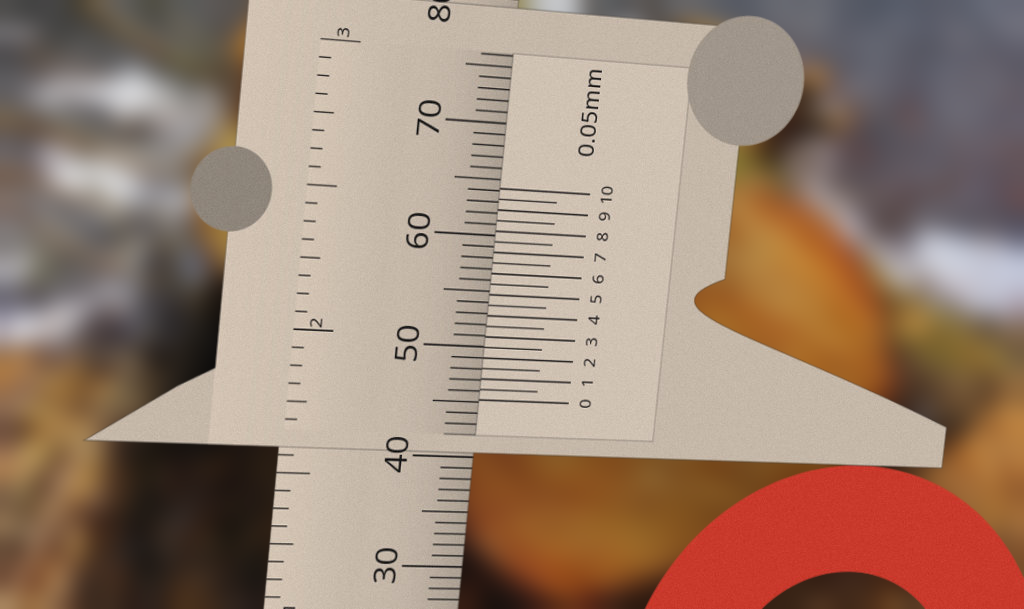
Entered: 45.2 mm
